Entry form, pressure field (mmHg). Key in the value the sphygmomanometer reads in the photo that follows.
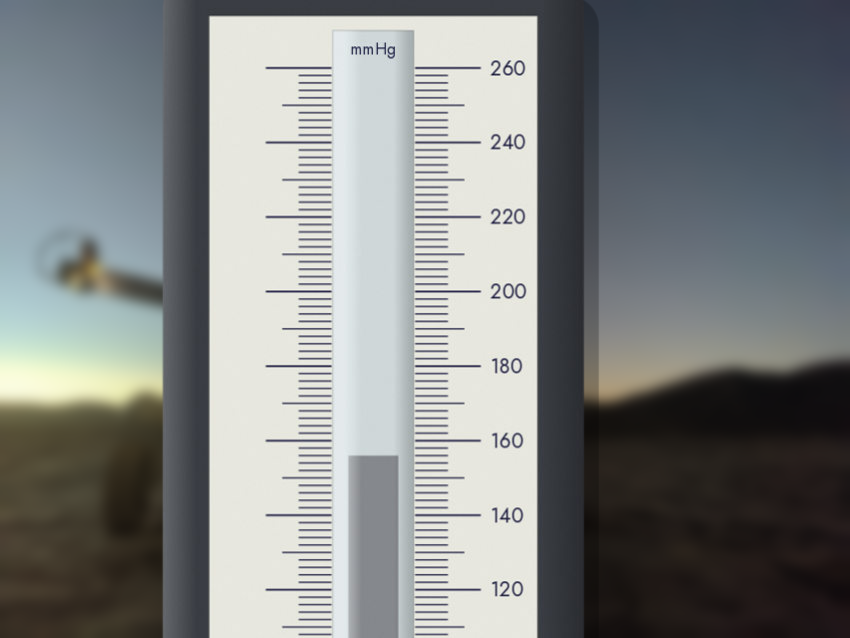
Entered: 156 mmHg
